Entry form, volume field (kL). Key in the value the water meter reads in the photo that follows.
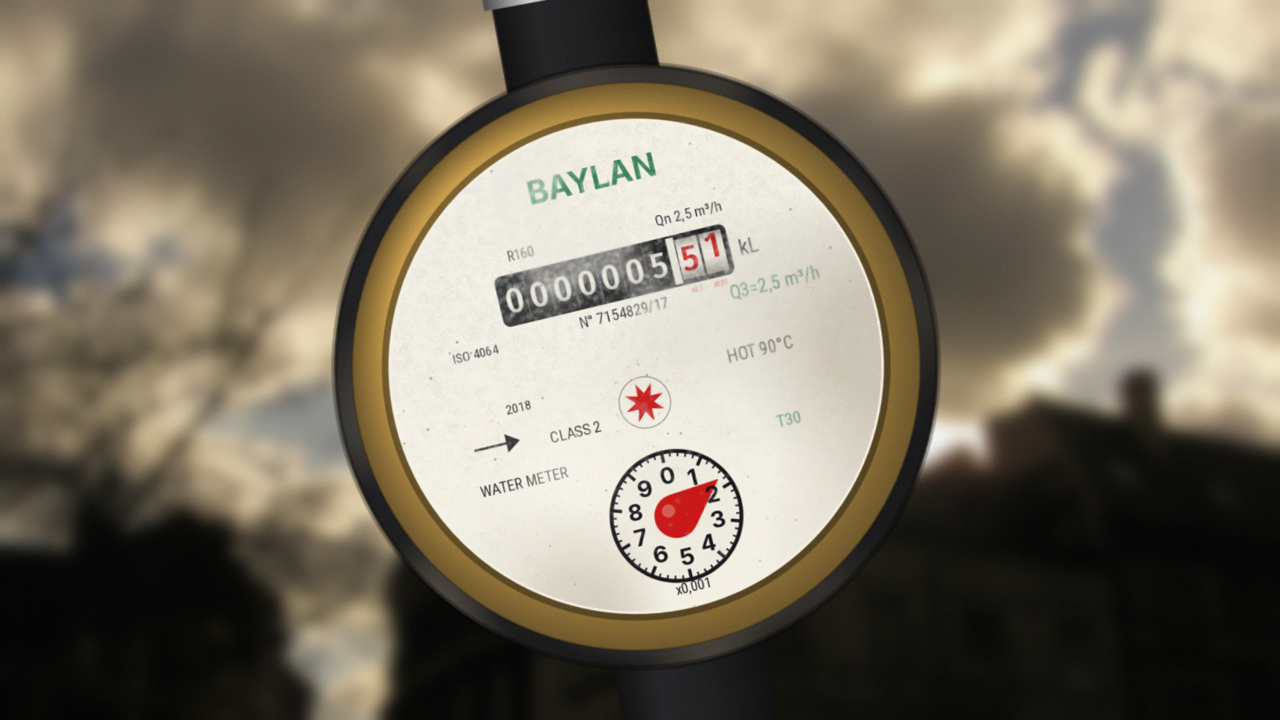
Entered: 5.511 kL
